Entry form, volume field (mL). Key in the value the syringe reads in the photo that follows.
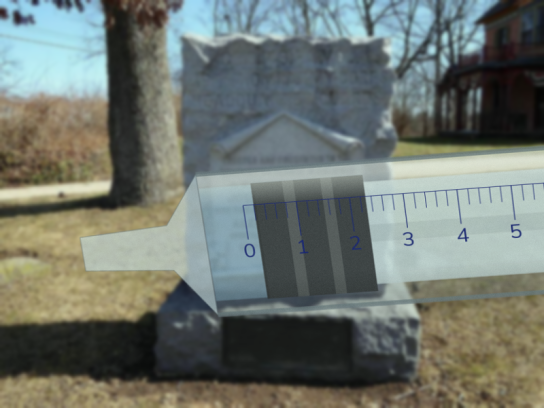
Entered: 0.2 mL
